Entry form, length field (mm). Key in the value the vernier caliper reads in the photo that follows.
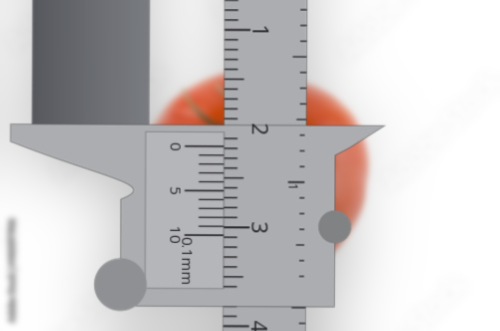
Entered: 21.8 mm
